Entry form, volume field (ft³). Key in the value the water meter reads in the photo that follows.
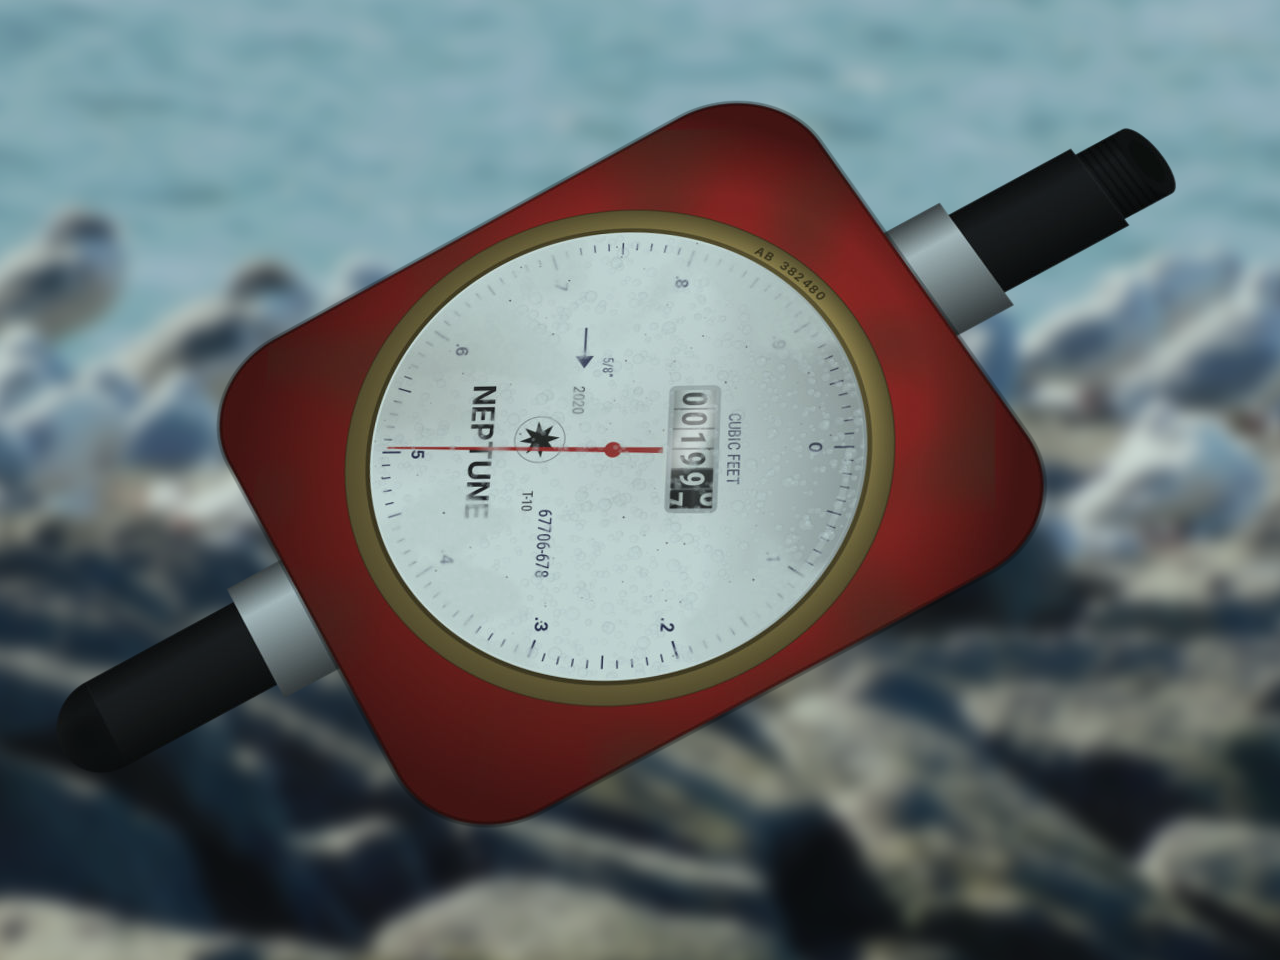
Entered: 1996.50 ft³
